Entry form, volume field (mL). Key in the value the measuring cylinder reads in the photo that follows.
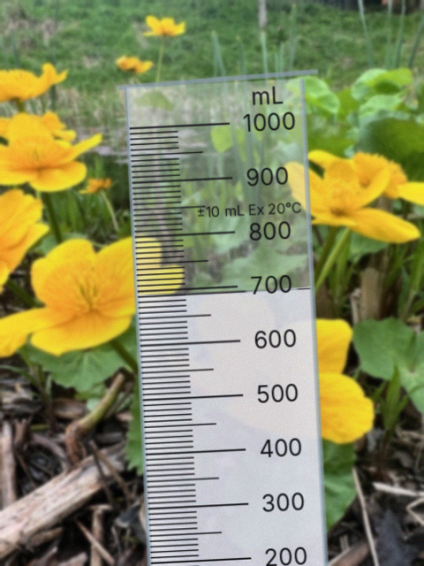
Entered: 690 mL
